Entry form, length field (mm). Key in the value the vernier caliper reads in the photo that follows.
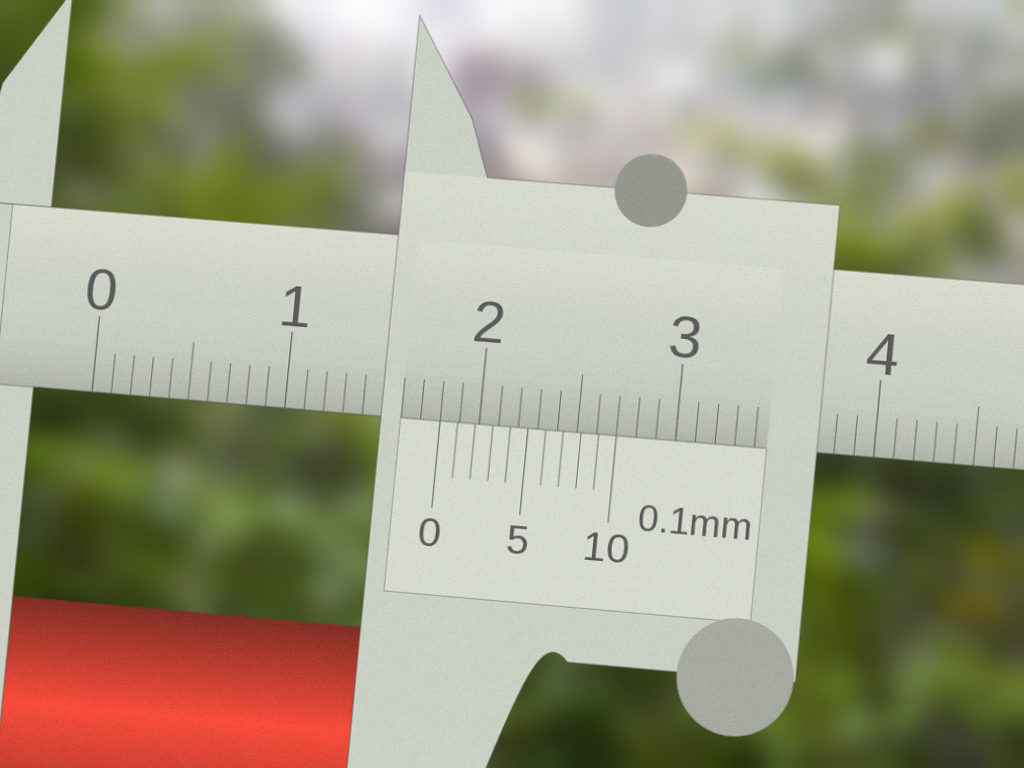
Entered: 18.0 mm
